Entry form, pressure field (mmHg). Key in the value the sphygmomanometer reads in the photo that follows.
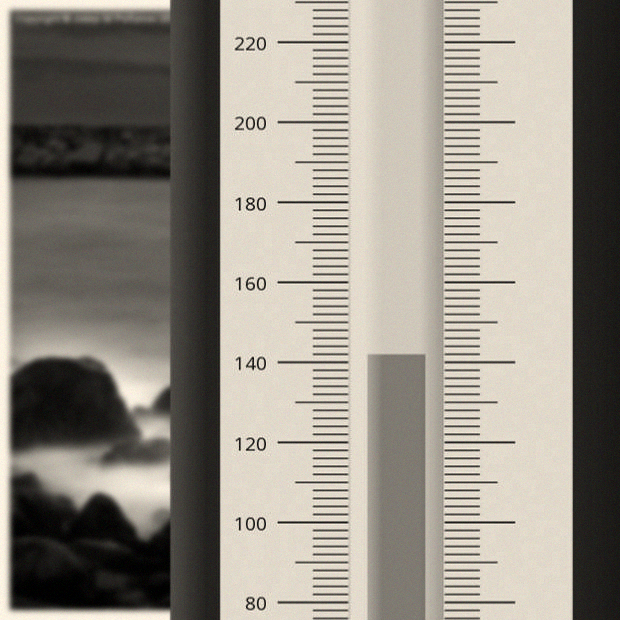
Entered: 142 mmHg
